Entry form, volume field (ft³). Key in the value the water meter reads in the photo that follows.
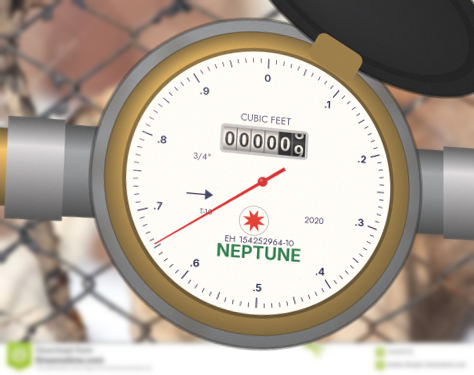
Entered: 8.65 ft³
